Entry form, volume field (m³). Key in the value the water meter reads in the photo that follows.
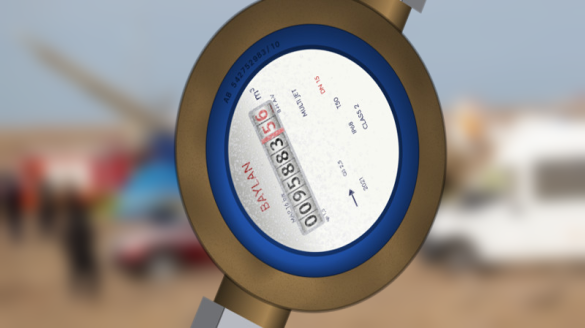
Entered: 95883.56 m³
